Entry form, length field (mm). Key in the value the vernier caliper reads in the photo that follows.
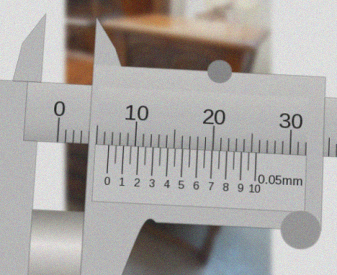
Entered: 6.6 mm
